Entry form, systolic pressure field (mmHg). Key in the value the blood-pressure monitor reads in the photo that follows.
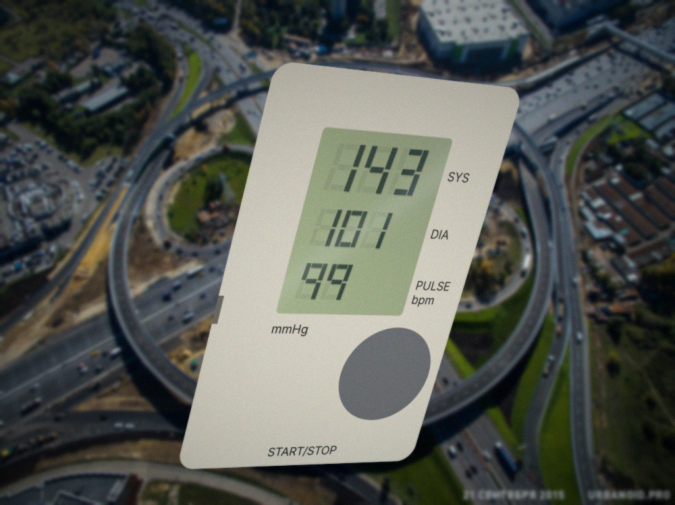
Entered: 143 mmHg
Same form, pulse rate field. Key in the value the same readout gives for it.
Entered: 99 bpm
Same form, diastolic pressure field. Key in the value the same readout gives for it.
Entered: 101 mmHg
